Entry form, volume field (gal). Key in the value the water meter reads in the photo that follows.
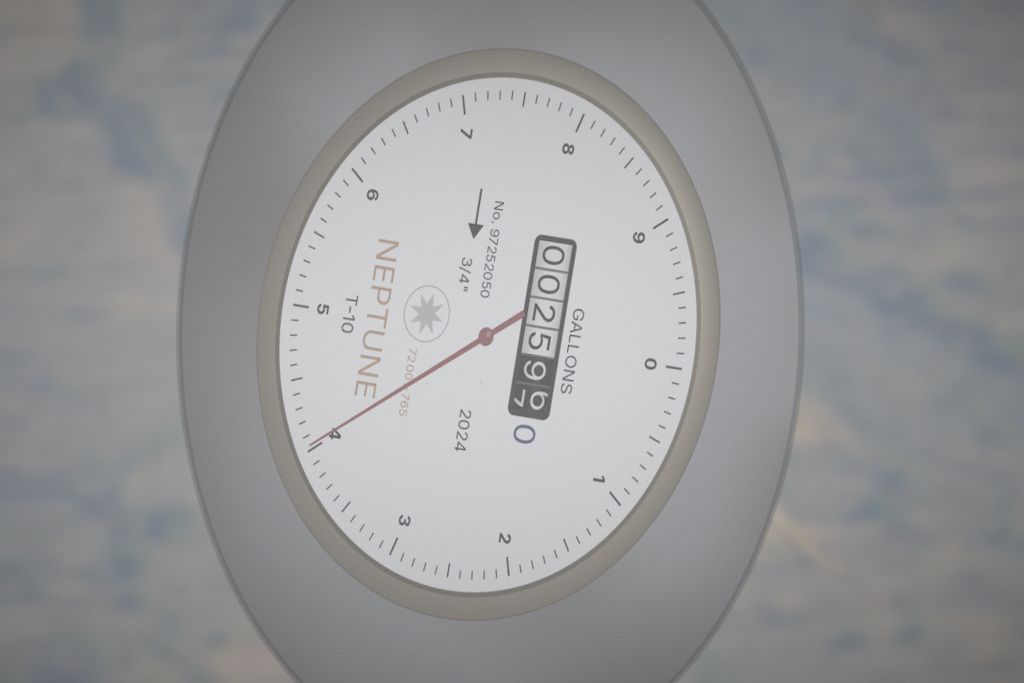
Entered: 25964.0 gal
